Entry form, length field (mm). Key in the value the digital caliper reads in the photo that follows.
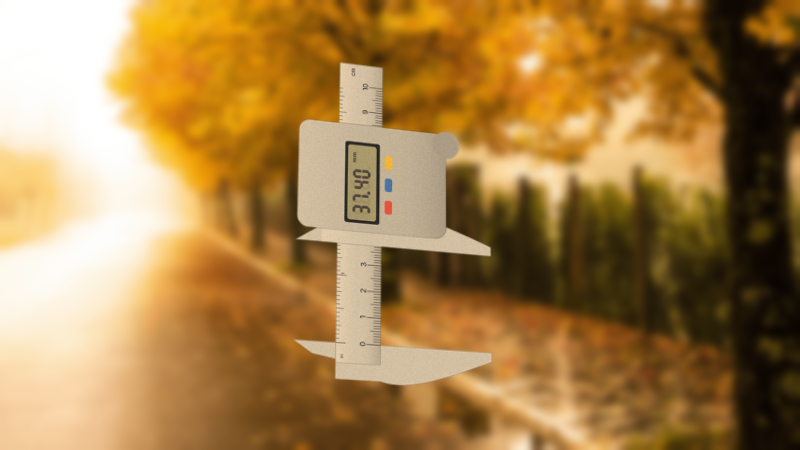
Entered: 37.40 mm
